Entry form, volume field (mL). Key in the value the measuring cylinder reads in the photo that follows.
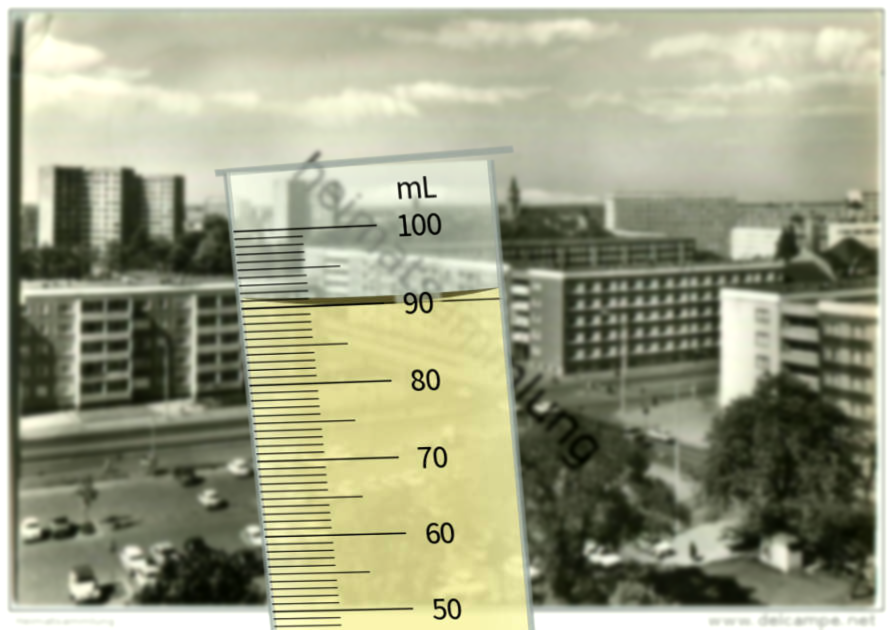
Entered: 90 mL
